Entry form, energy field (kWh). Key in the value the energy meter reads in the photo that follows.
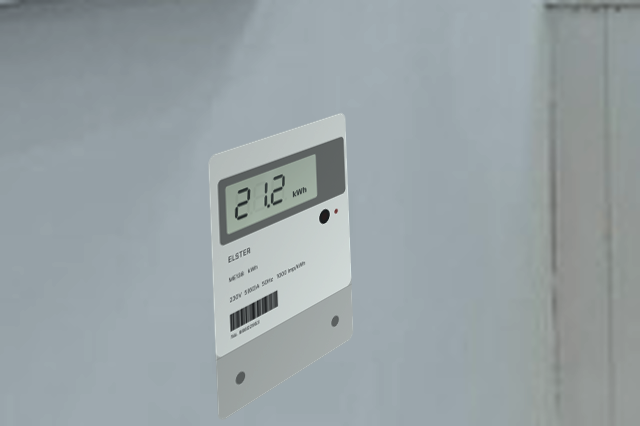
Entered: 21.2 kWh
